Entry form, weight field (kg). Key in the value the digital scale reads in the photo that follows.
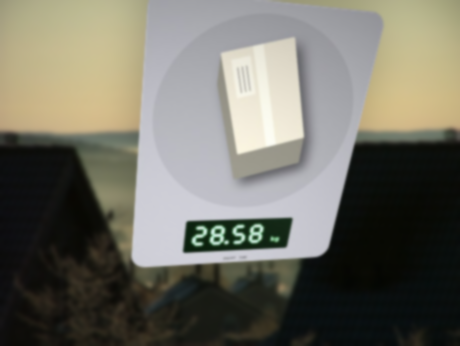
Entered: 28.58 kg
